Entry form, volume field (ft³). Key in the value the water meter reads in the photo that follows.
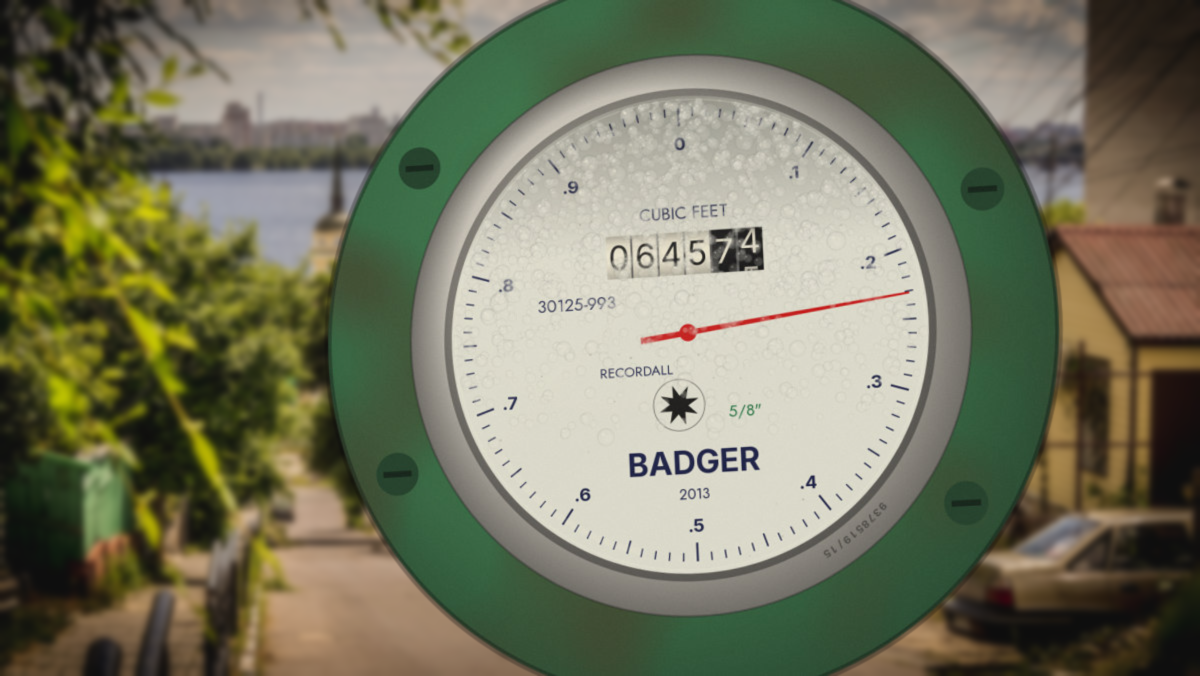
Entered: 64574.23 ft³
